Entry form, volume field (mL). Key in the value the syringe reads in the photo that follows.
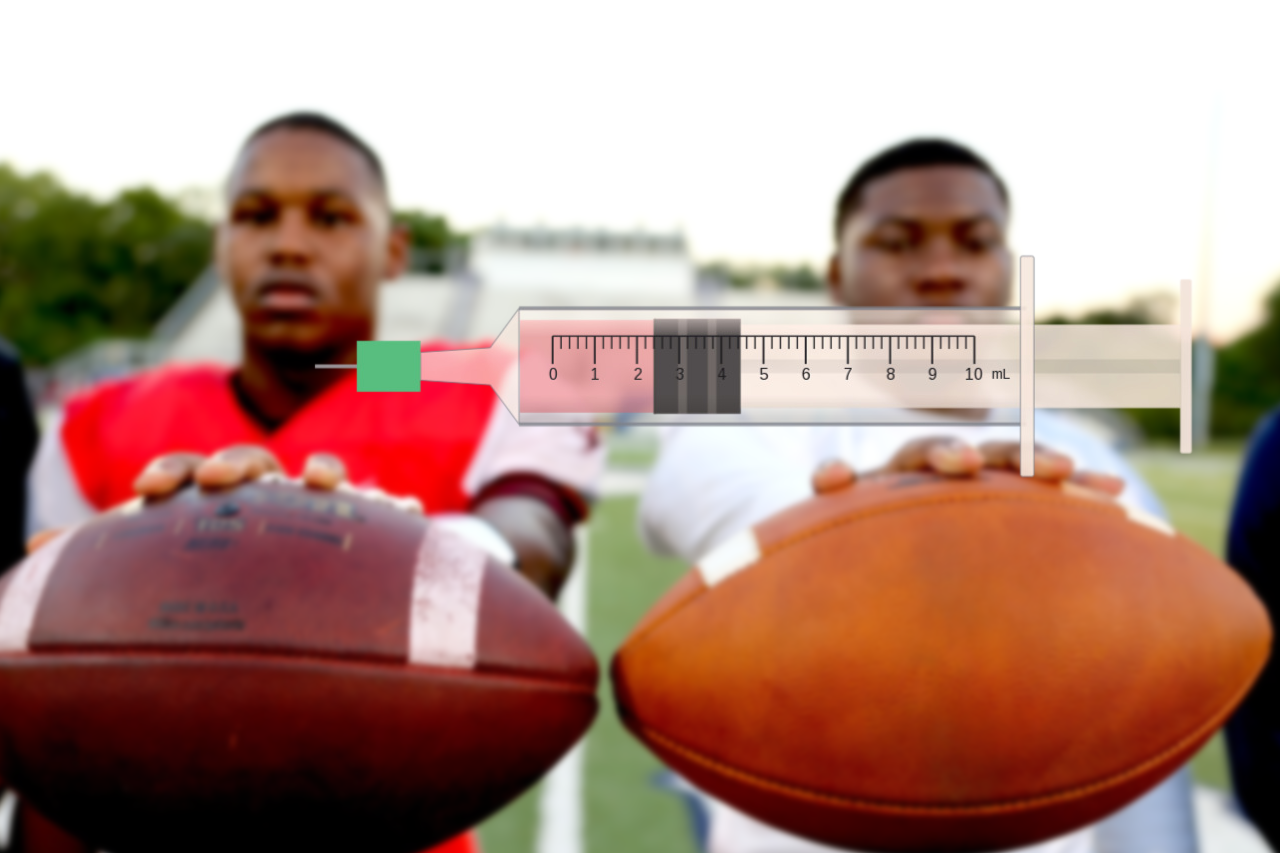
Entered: 2.4 mL
